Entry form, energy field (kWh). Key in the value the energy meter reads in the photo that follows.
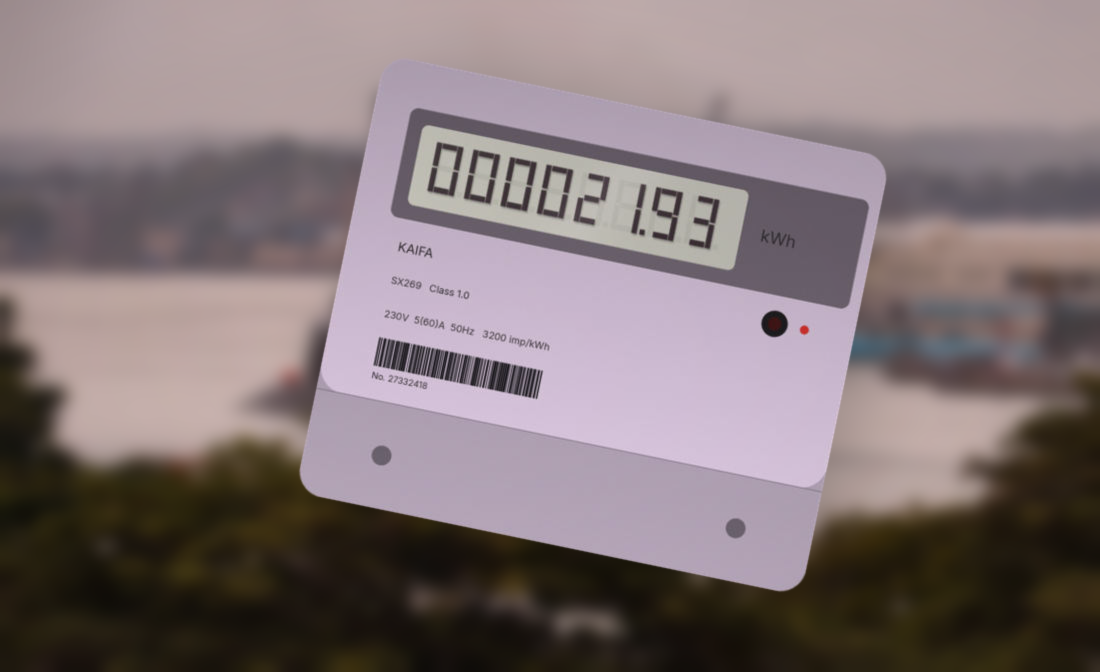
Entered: 21.93 kWh
